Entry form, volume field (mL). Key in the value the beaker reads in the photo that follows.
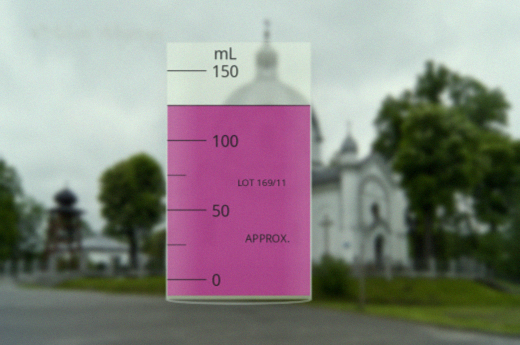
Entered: 125 mL
